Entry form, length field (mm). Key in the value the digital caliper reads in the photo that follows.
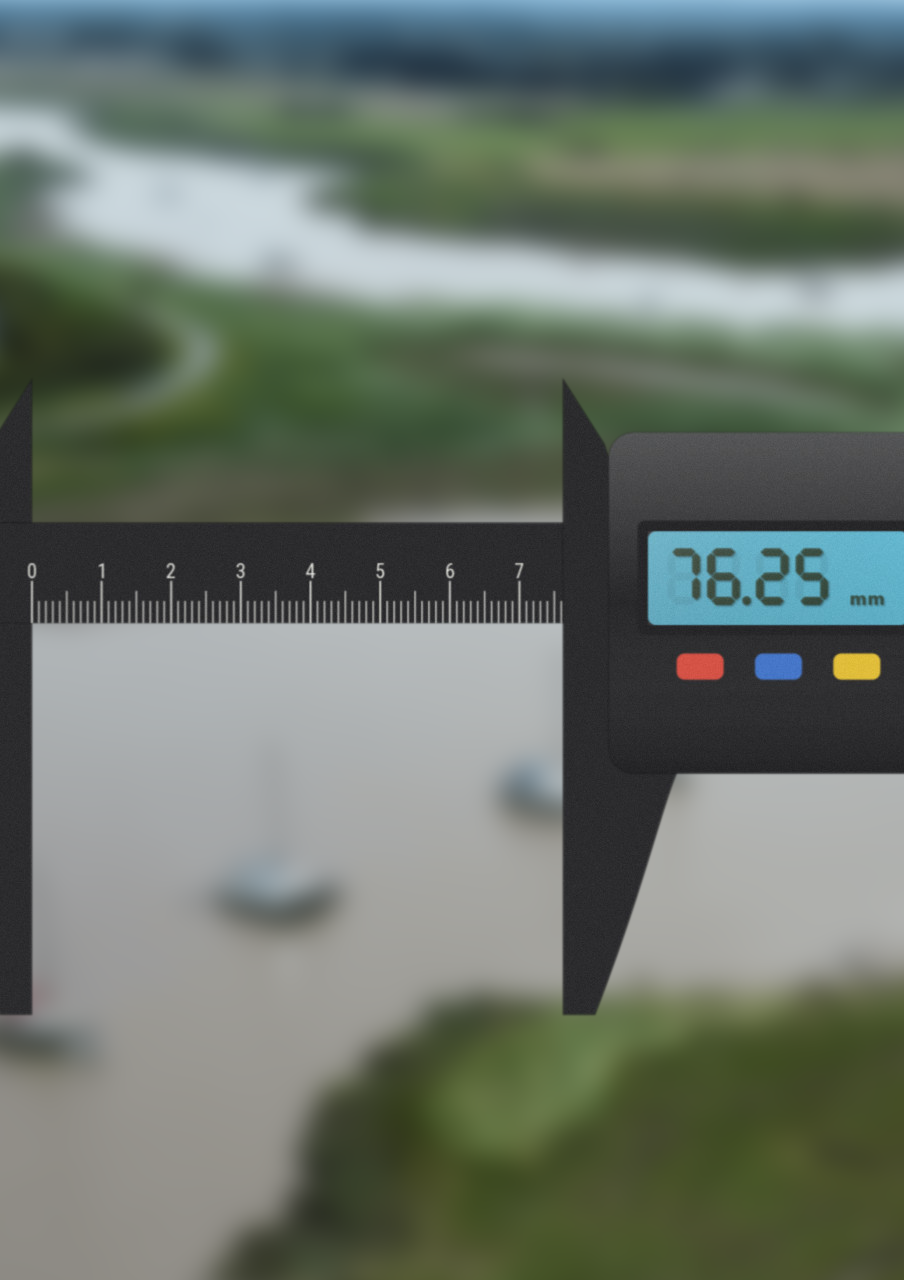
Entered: 76.25 mm
